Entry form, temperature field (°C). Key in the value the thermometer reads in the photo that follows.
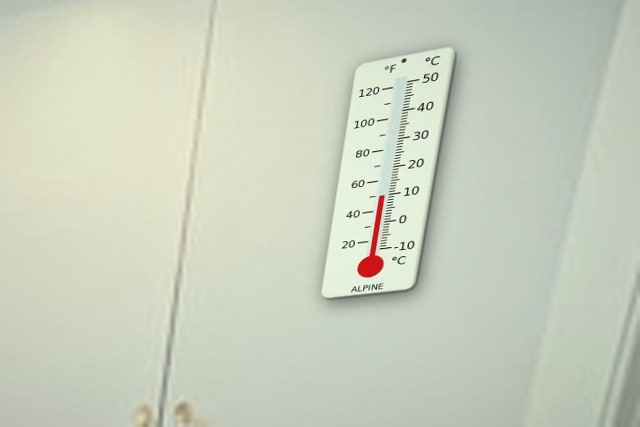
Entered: 10 °C
